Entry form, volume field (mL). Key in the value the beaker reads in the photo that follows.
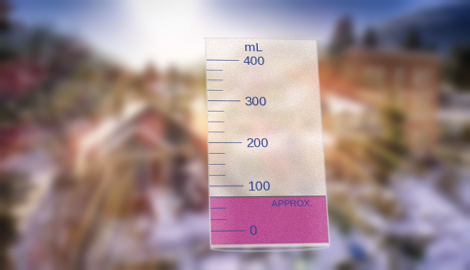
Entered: 75 mL
